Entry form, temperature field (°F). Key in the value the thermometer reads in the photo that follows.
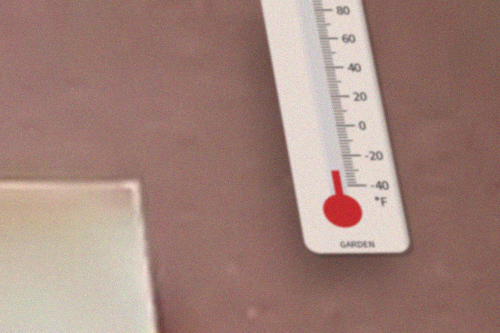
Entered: -30 °F
